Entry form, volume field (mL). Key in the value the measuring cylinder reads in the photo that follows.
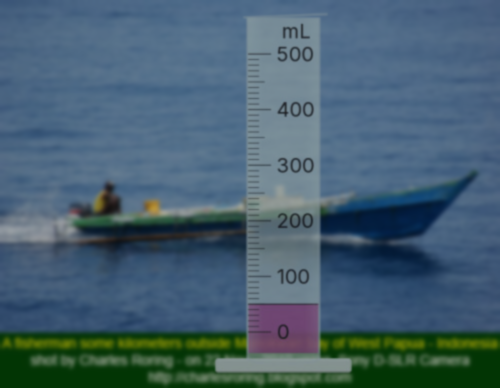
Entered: 50 mL
